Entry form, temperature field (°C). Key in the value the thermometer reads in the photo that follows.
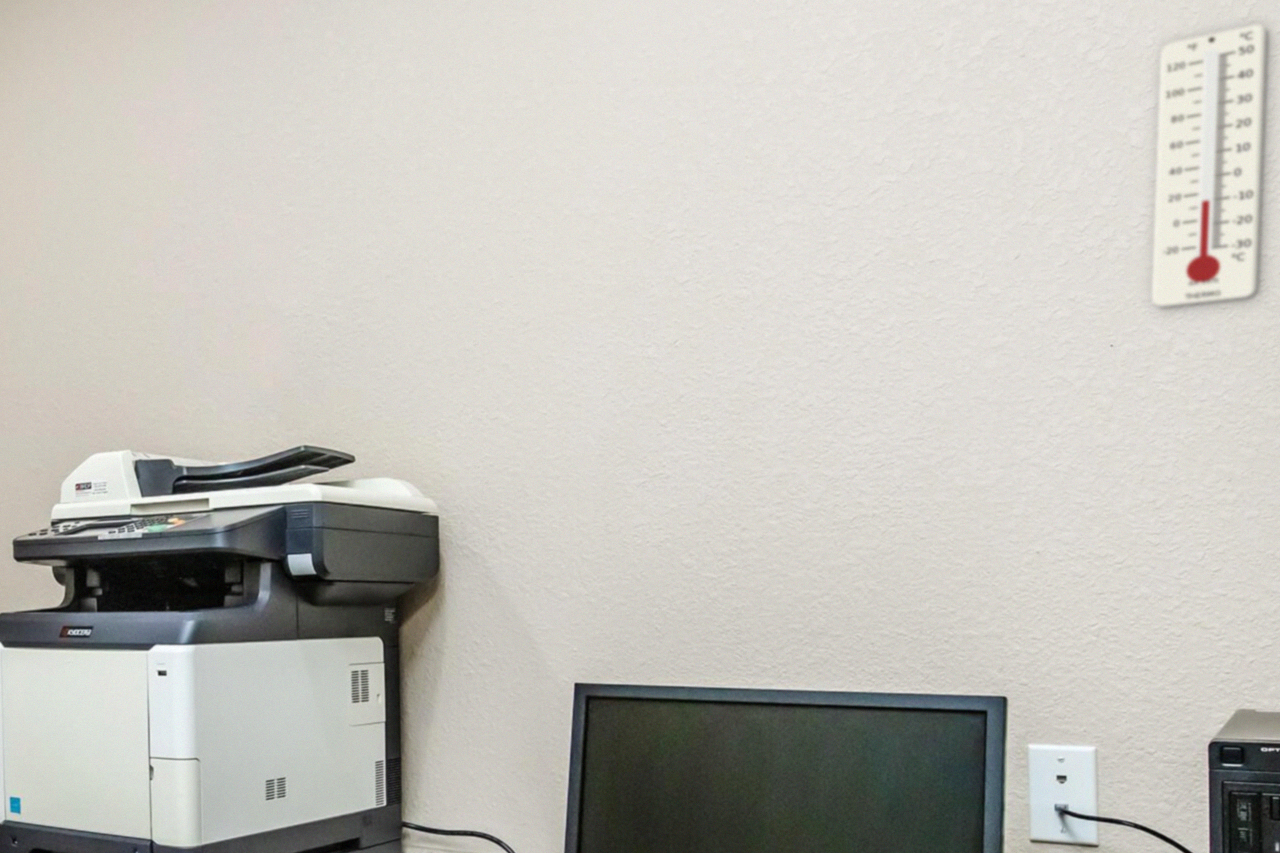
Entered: -10 °C
